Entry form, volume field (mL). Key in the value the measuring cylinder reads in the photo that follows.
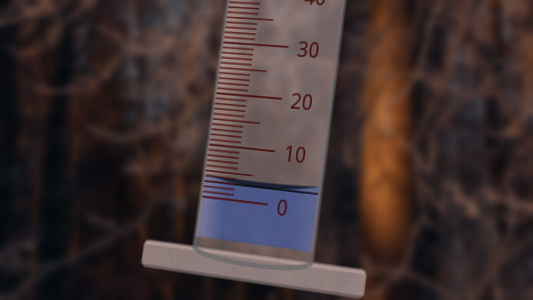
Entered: 3 mL
